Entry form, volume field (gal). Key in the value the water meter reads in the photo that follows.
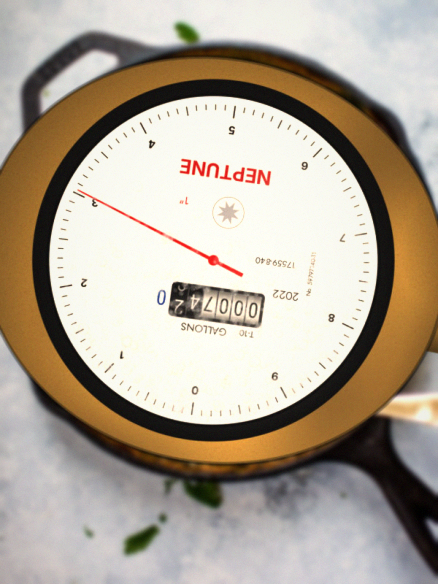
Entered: 7423.0 gal
